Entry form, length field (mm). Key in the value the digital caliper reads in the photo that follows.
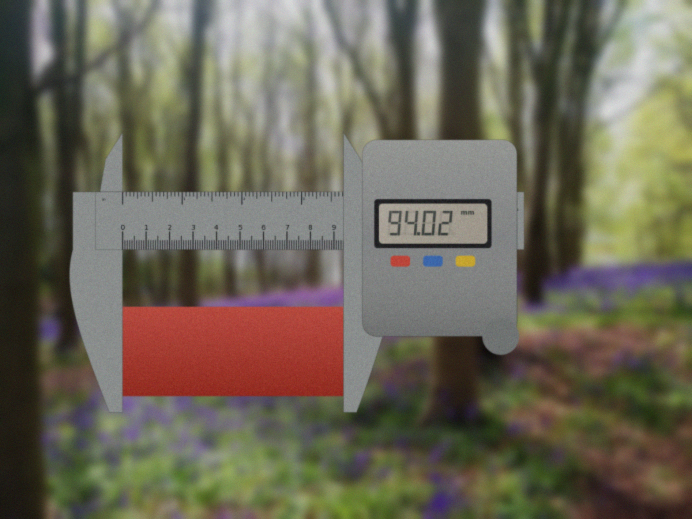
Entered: 94.02 mm
